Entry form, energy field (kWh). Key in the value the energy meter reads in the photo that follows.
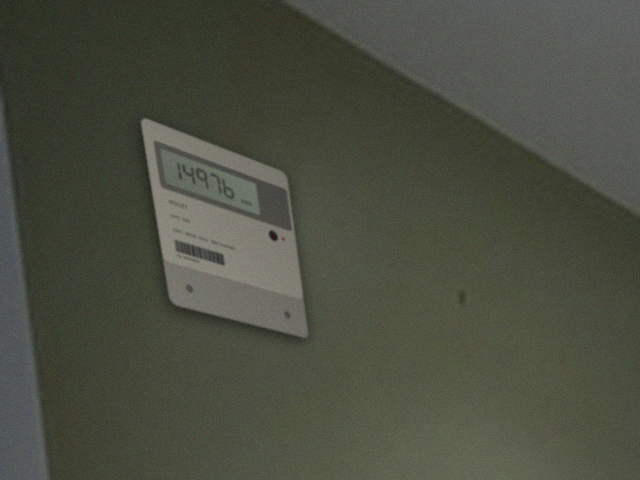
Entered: 14976 kWh
